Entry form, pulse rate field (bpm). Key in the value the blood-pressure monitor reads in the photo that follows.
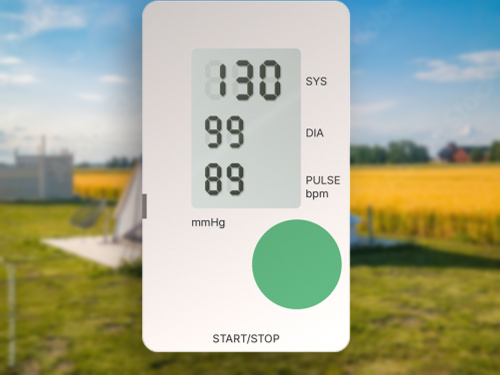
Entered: 89 bpm
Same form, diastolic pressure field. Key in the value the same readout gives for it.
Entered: 99 mmHg
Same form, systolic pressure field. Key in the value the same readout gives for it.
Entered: 130 mmHg
